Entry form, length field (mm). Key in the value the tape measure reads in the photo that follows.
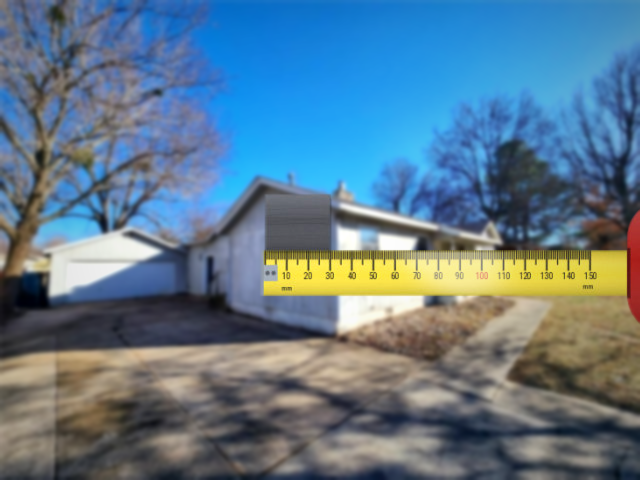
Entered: 30 mm
